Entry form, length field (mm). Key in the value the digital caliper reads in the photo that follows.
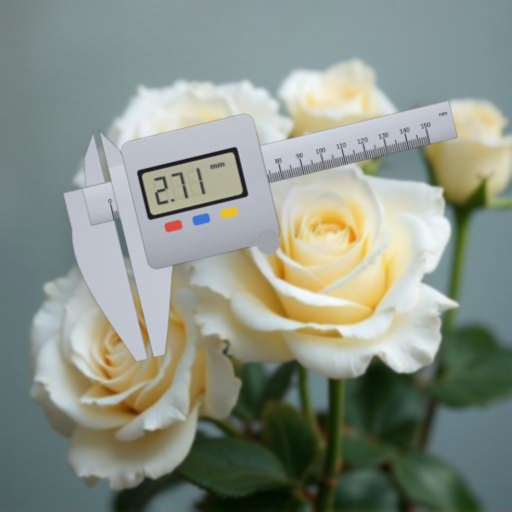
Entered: 2.71 mm
